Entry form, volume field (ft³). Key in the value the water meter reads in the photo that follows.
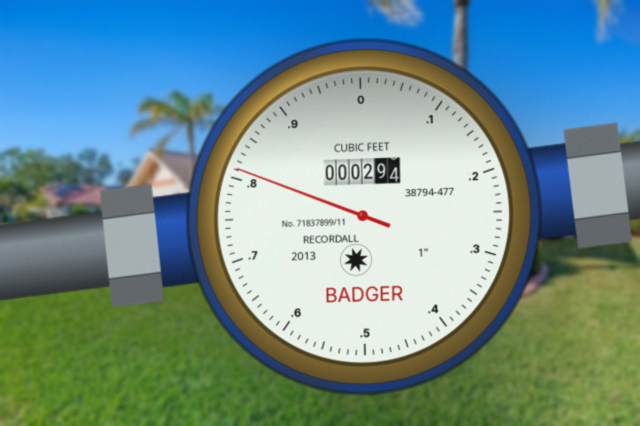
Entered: 293.81 ft³
